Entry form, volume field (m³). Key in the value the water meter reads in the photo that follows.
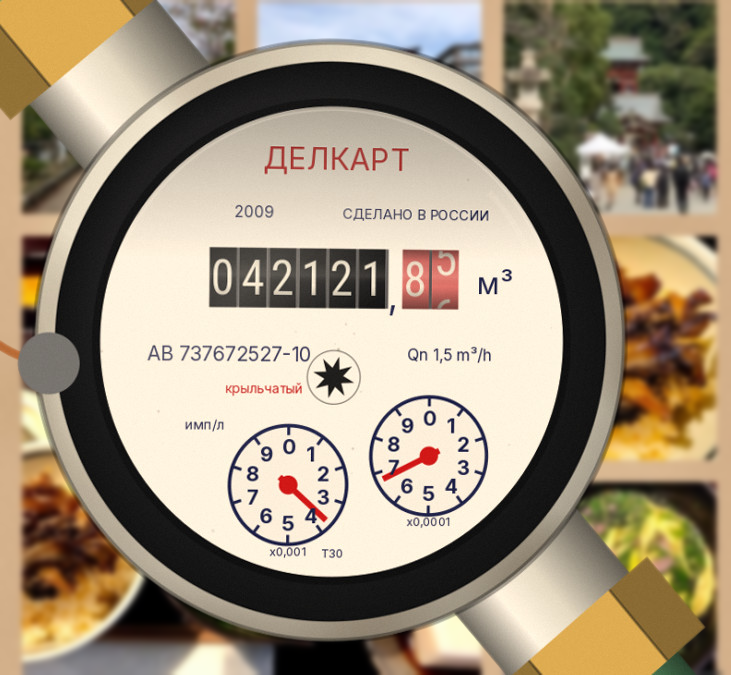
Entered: 42121.8536 m³
